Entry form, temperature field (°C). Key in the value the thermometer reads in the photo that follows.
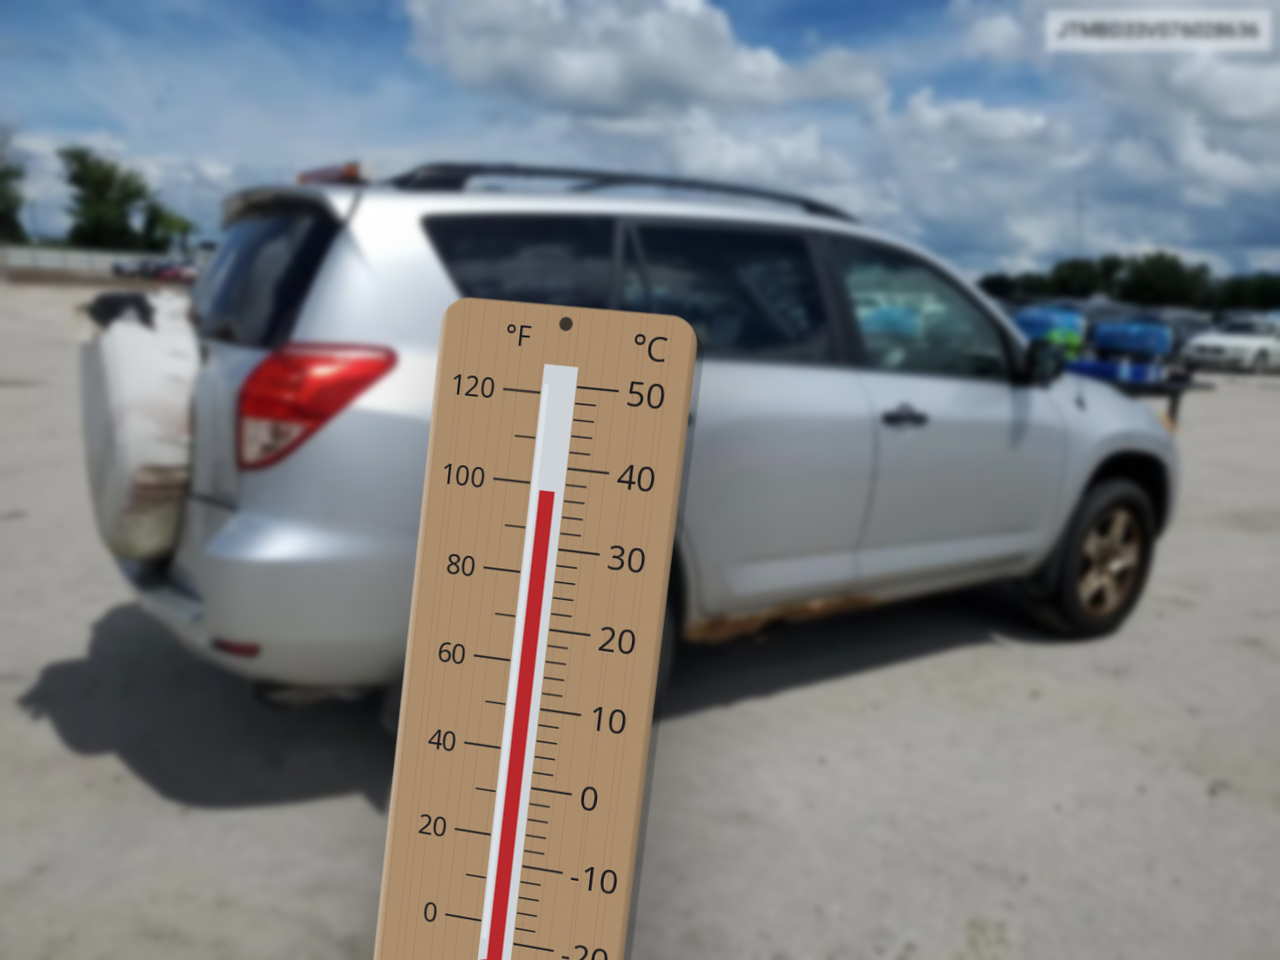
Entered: 37 °C
